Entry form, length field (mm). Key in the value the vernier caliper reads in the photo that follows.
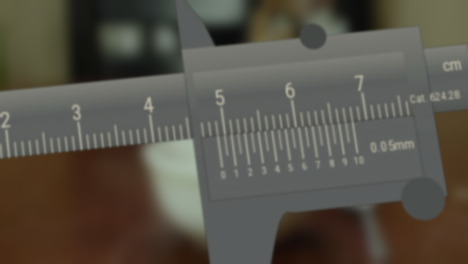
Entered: 49.0 mm
